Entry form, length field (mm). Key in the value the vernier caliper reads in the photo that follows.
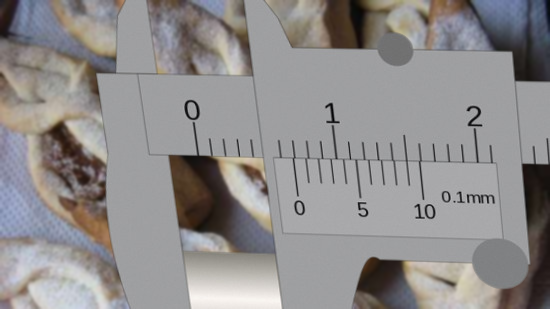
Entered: 6.9 mm
